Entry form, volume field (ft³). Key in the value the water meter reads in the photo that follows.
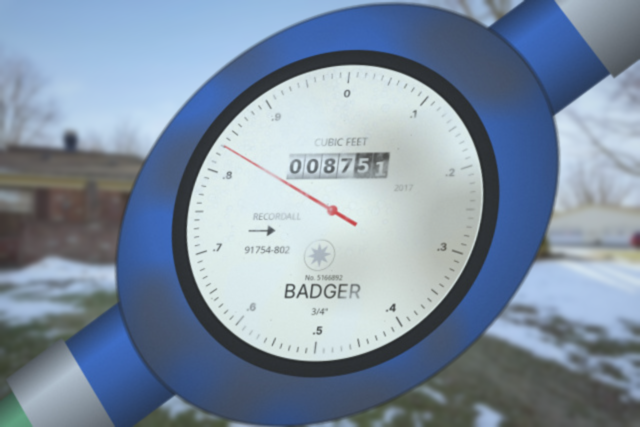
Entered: 8750.83 ft³
